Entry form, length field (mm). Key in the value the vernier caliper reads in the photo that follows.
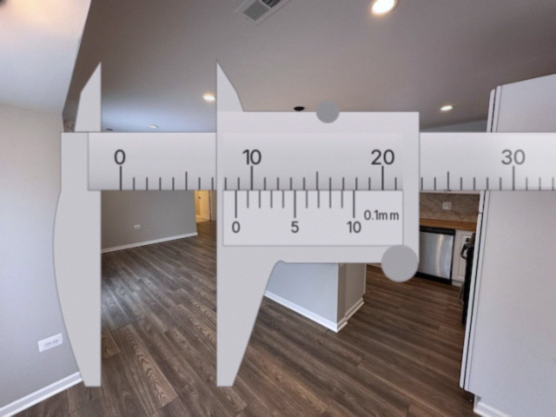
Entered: 8.8 mm
